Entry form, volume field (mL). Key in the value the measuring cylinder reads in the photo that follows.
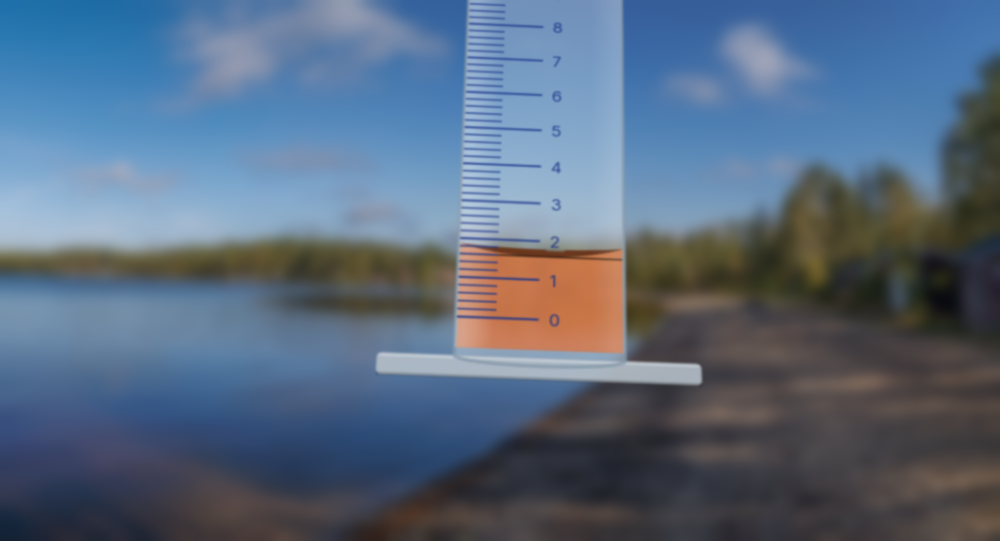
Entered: 1.6 mL
